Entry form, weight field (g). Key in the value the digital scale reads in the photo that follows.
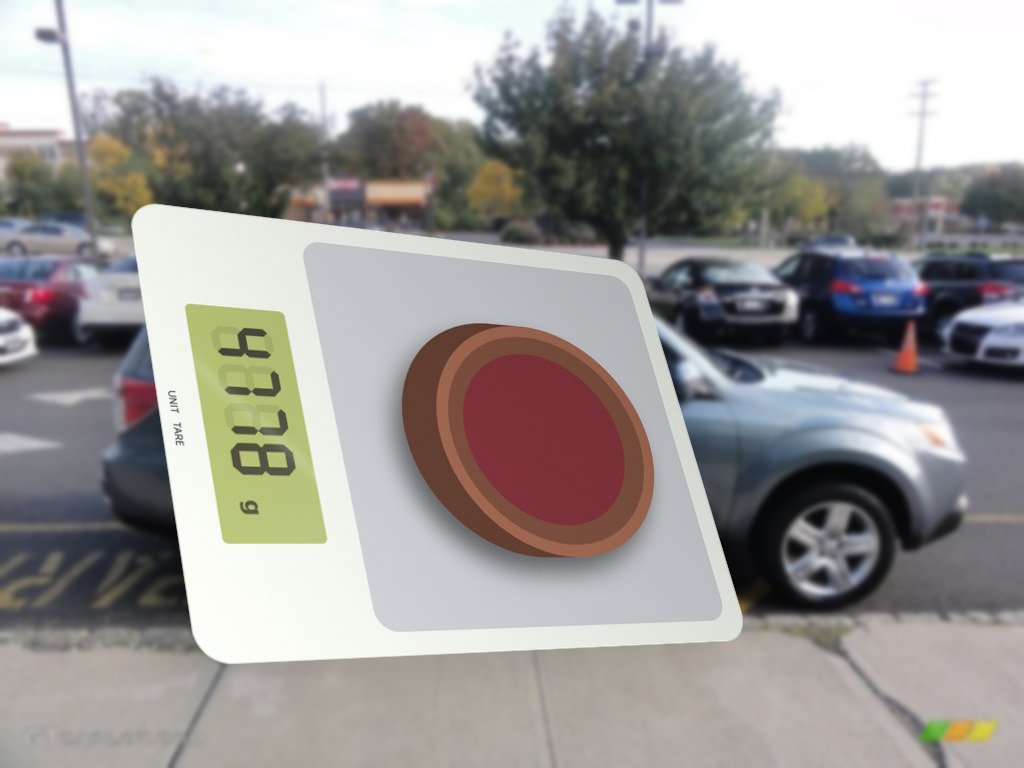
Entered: 4778 g
